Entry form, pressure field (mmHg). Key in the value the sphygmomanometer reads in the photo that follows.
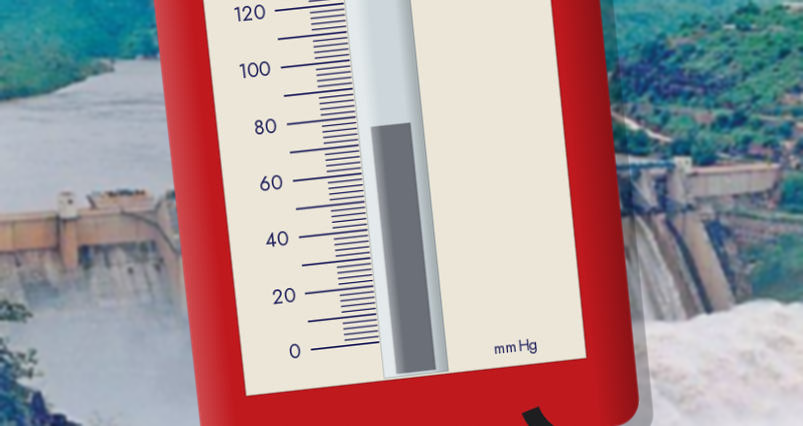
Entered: 76 mmHg
